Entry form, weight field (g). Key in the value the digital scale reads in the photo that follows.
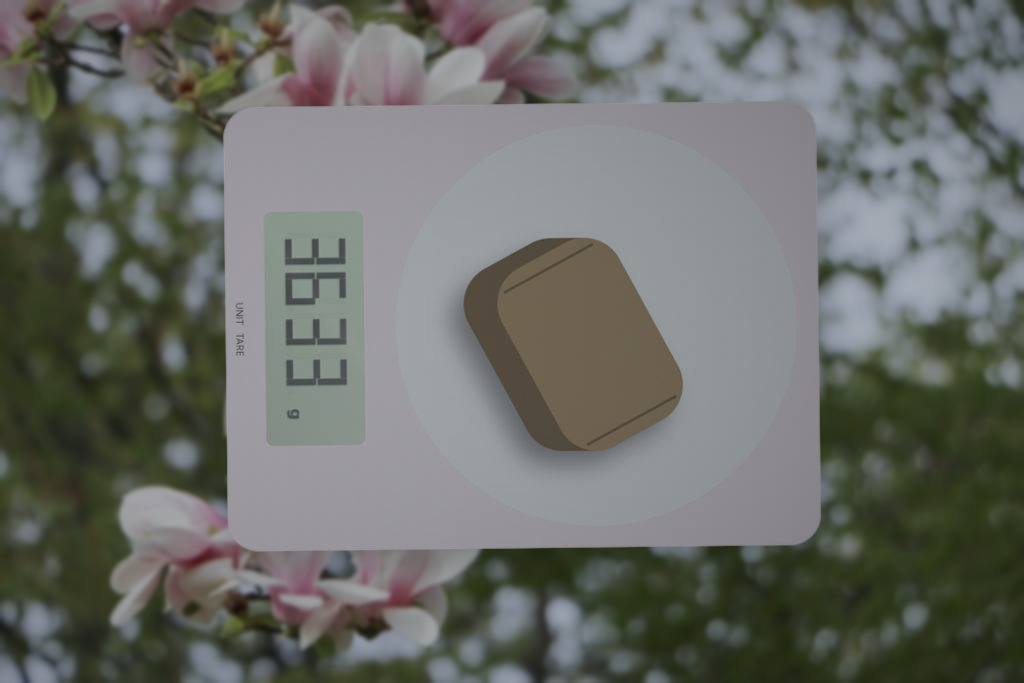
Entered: 3633 g
